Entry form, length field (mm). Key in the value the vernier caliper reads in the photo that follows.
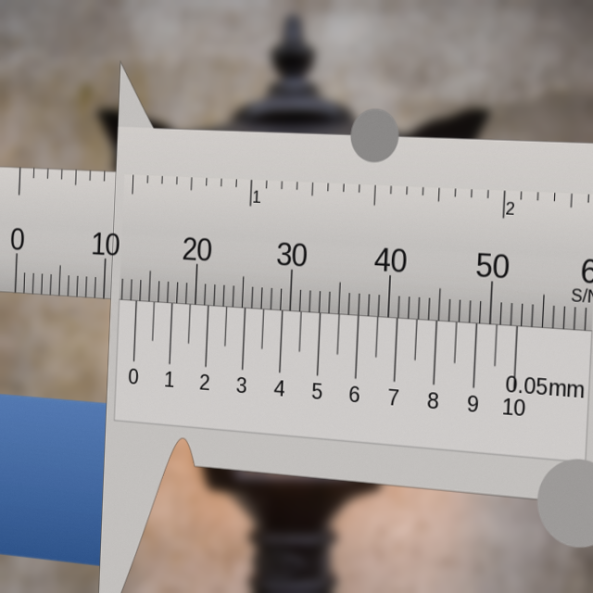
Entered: 13.6 mm
